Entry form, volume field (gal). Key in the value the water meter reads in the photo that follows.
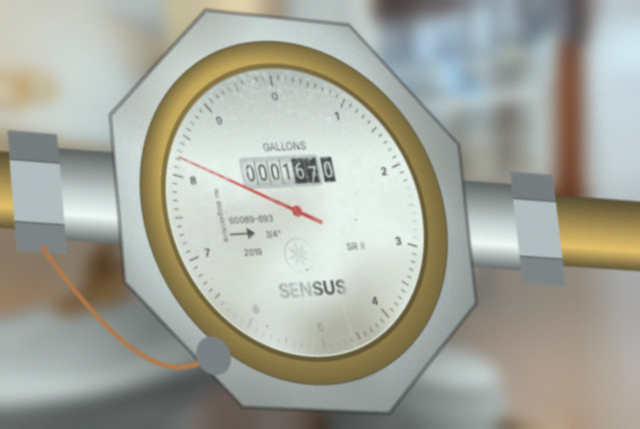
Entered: 1668.2 gal
